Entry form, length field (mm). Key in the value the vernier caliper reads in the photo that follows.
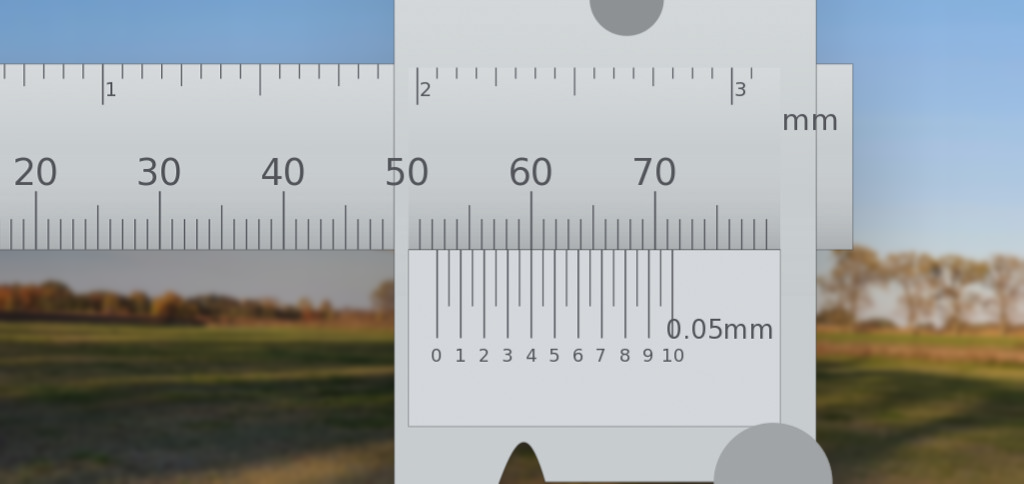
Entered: 52.4 mm
